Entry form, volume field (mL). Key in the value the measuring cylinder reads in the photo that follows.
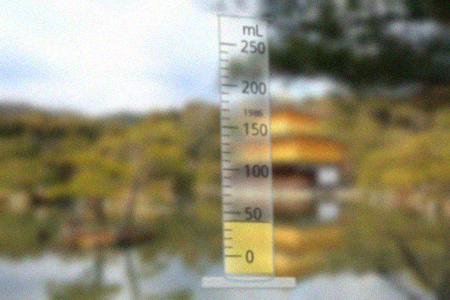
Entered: 40 mL
